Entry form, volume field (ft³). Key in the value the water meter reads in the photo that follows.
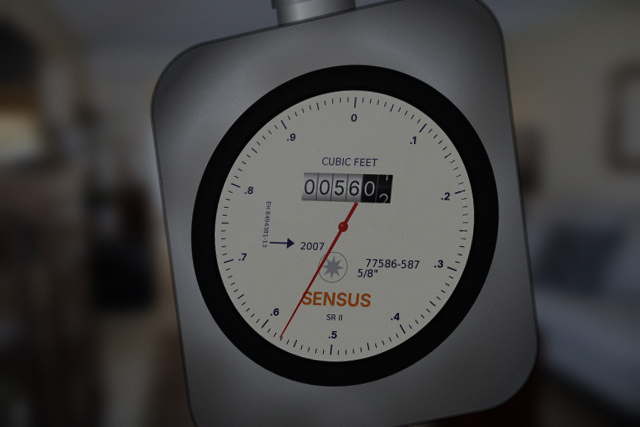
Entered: 5601.57 ft³
